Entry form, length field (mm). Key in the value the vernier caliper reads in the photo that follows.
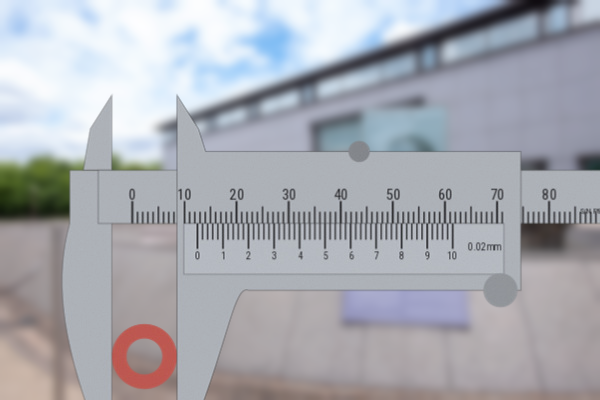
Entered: 12.5 mm
